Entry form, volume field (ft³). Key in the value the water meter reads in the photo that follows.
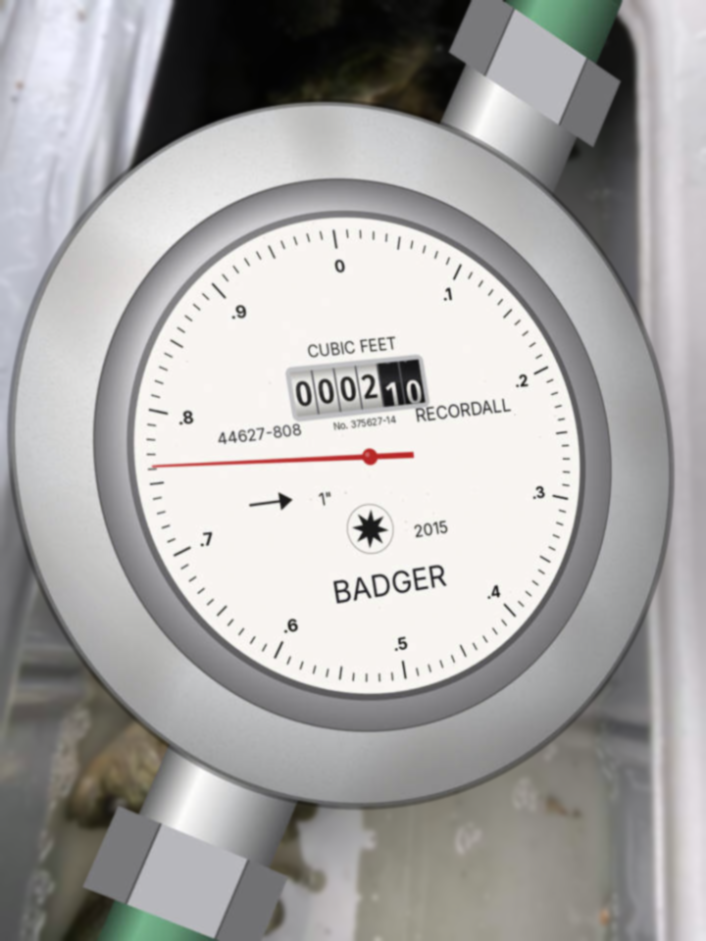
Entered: 209.76 ft³
